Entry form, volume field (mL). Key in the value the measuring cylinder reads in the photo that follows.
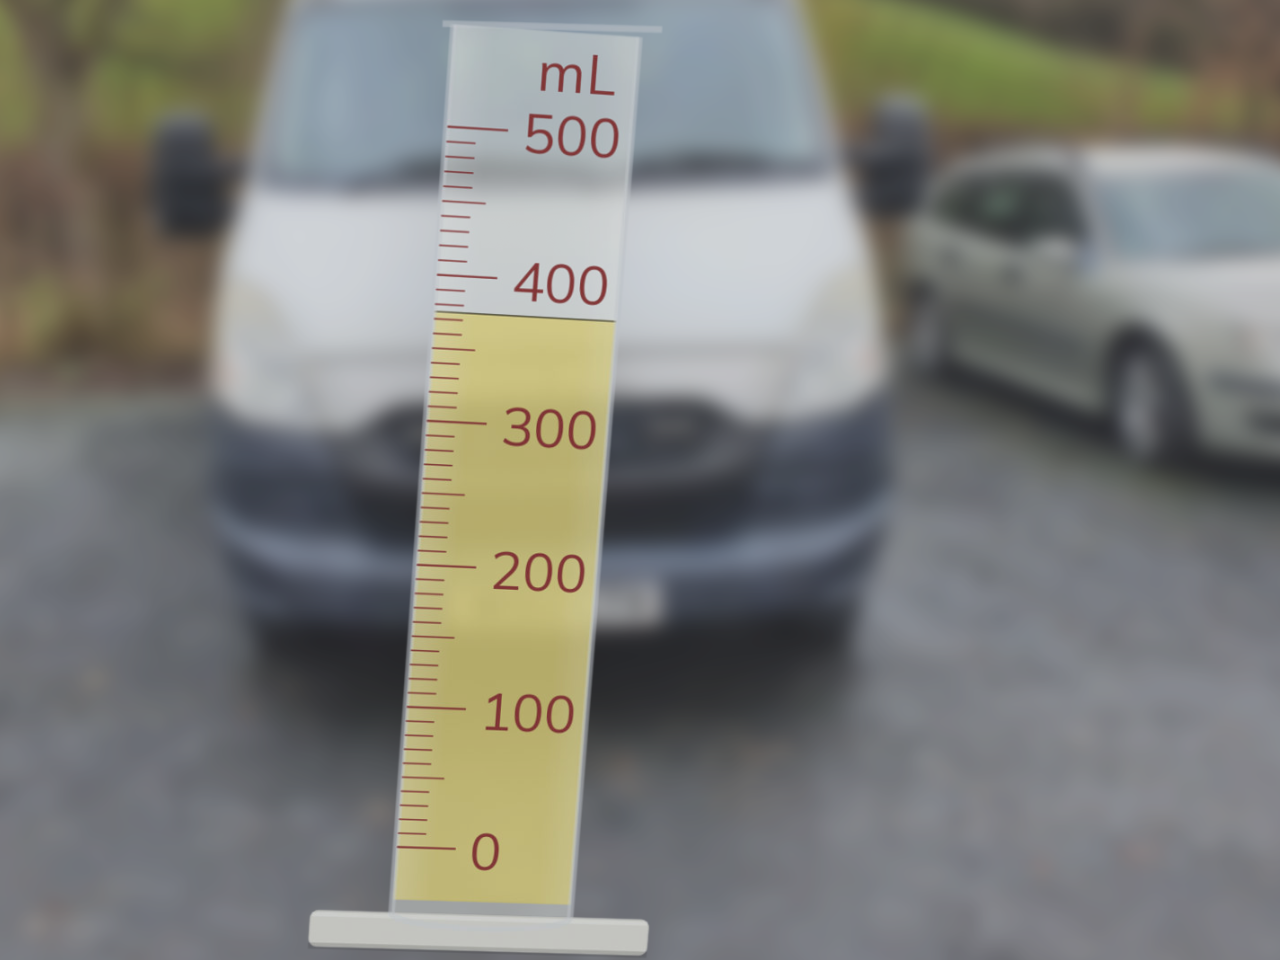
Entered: 375 mL
